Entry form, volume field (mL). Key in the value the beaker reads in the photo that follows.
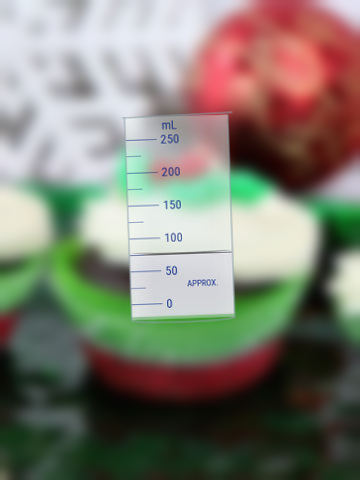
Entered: 75 mL
